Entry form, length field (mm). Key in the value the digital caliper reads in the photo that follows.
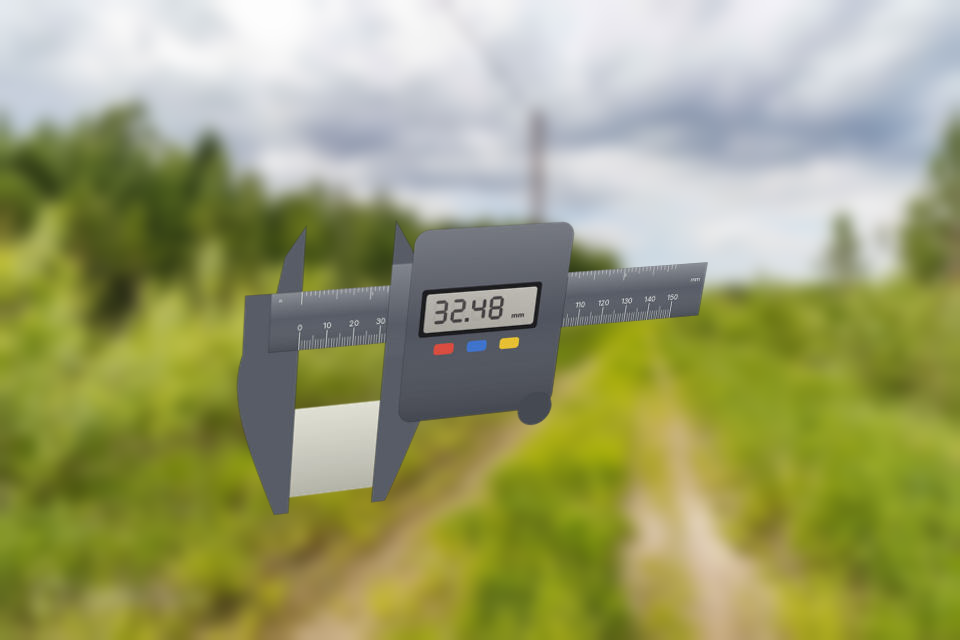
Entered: 32.48 mm
